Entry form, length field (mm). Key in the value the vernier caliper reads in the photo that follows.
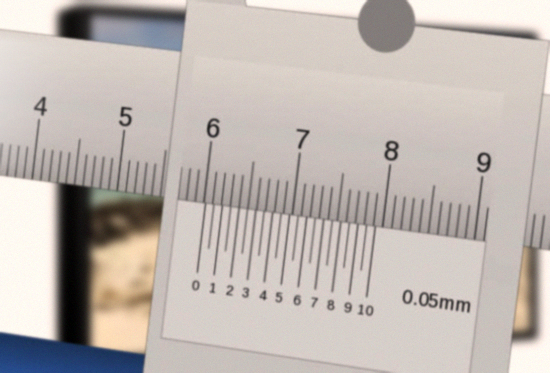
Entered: 60.2 mm
